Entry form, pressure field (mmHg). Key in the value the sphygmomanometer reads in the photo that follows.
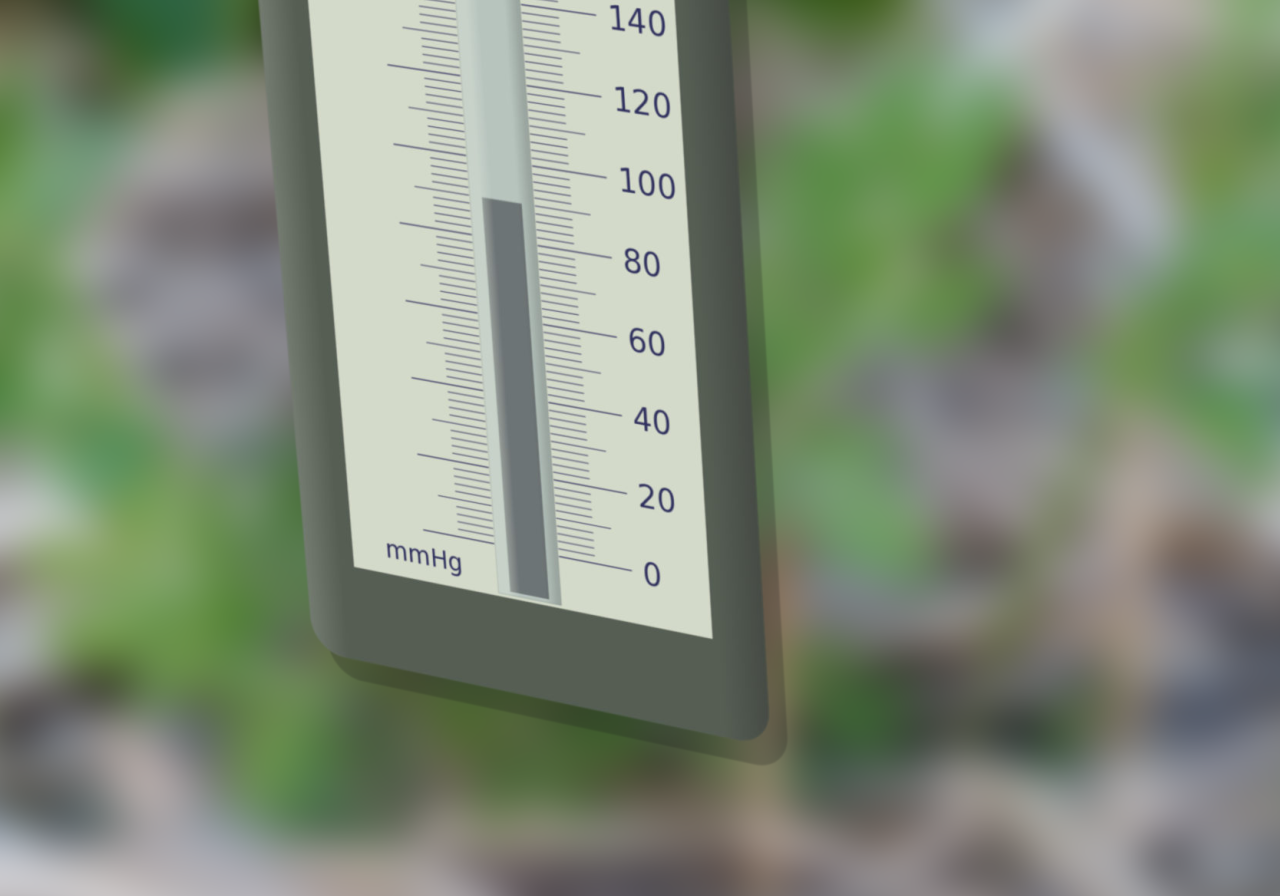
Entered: 90 mmHg
